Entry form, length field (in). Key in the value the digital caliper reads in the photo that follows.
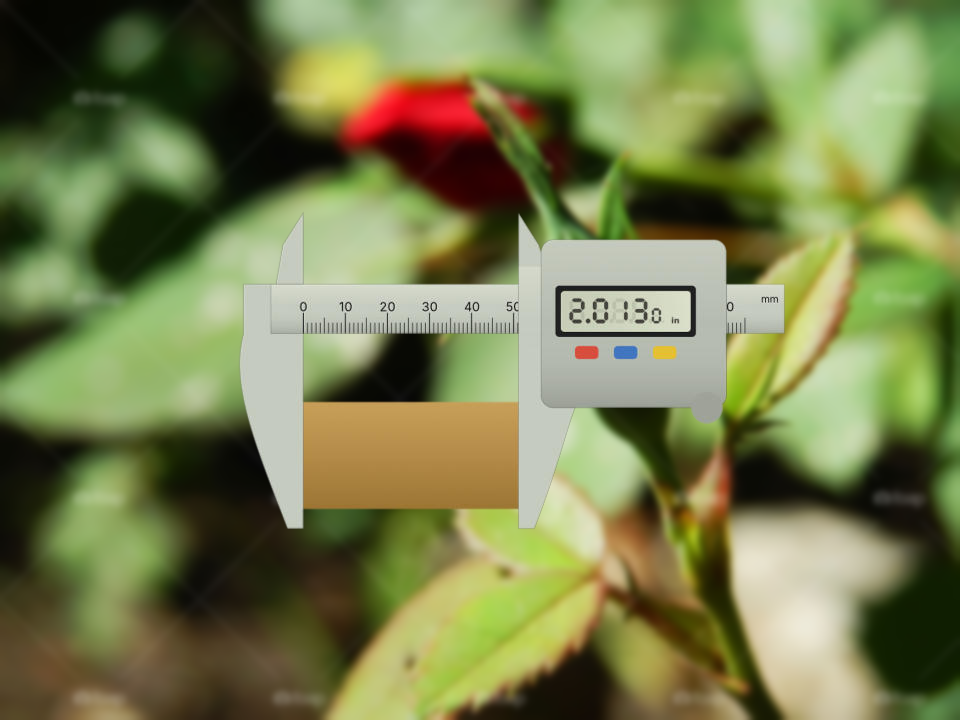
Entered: 2.0130 in
